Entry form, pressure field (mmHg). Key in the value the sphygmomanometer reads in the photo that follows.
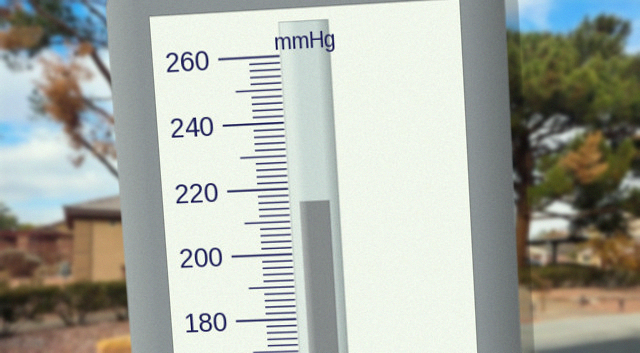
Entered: 216 mmHg
